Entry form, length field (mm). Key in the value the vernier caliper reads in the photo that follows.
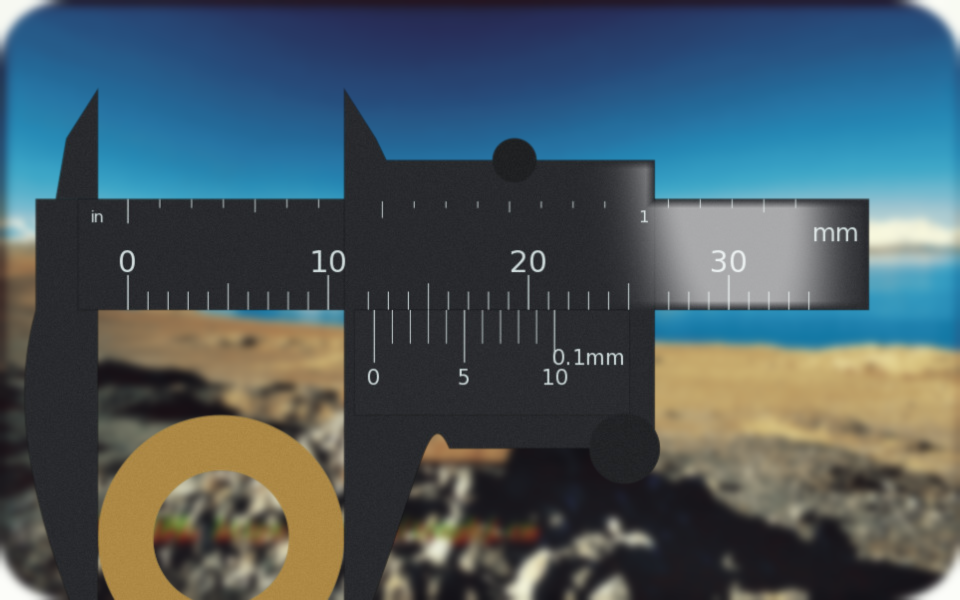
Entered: 12.3 mm
